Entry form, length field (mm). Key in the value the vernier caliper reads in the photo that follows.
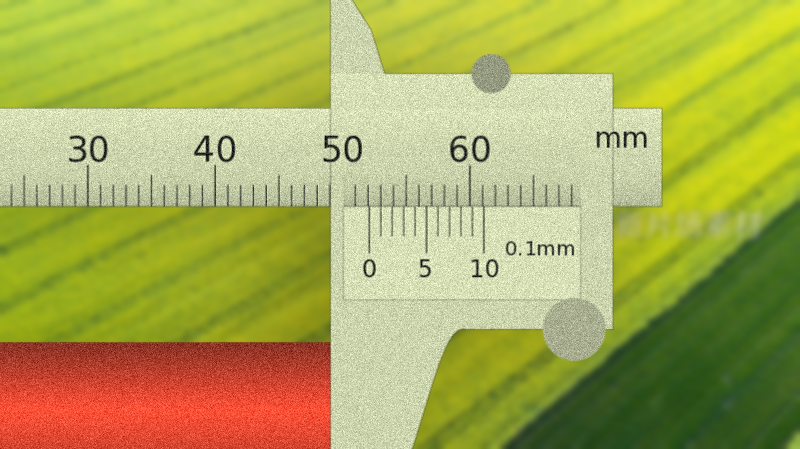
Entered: 52.1 mm
